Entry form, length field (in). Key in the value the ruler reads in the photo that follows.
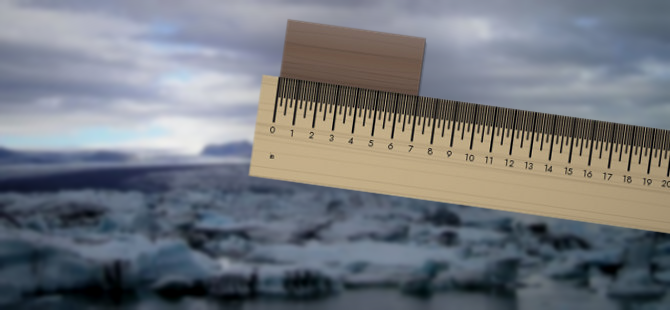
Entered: 7 in
